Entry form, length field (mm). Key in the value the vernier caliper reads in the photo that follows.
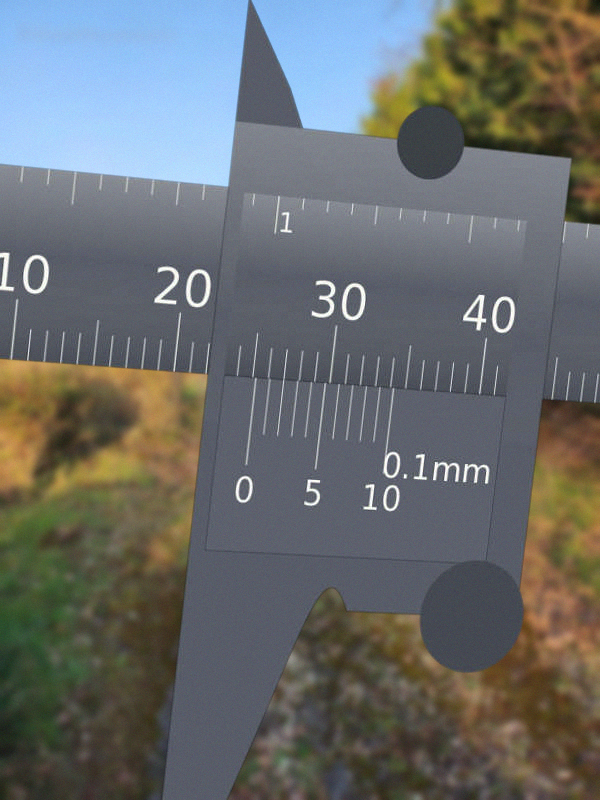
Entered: 25.2 mm
